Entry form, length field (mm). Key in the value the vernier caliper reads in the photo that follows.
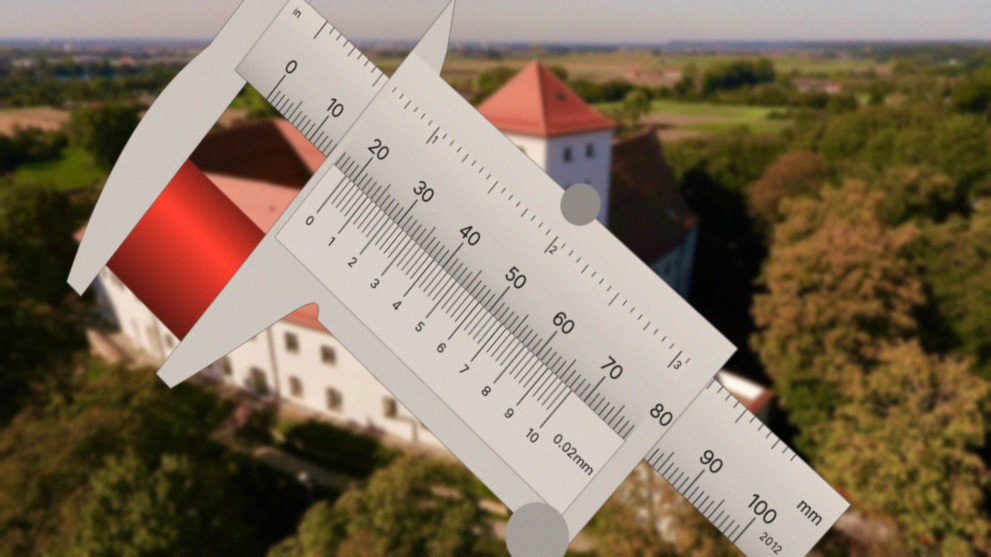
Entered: 18.5 mm
